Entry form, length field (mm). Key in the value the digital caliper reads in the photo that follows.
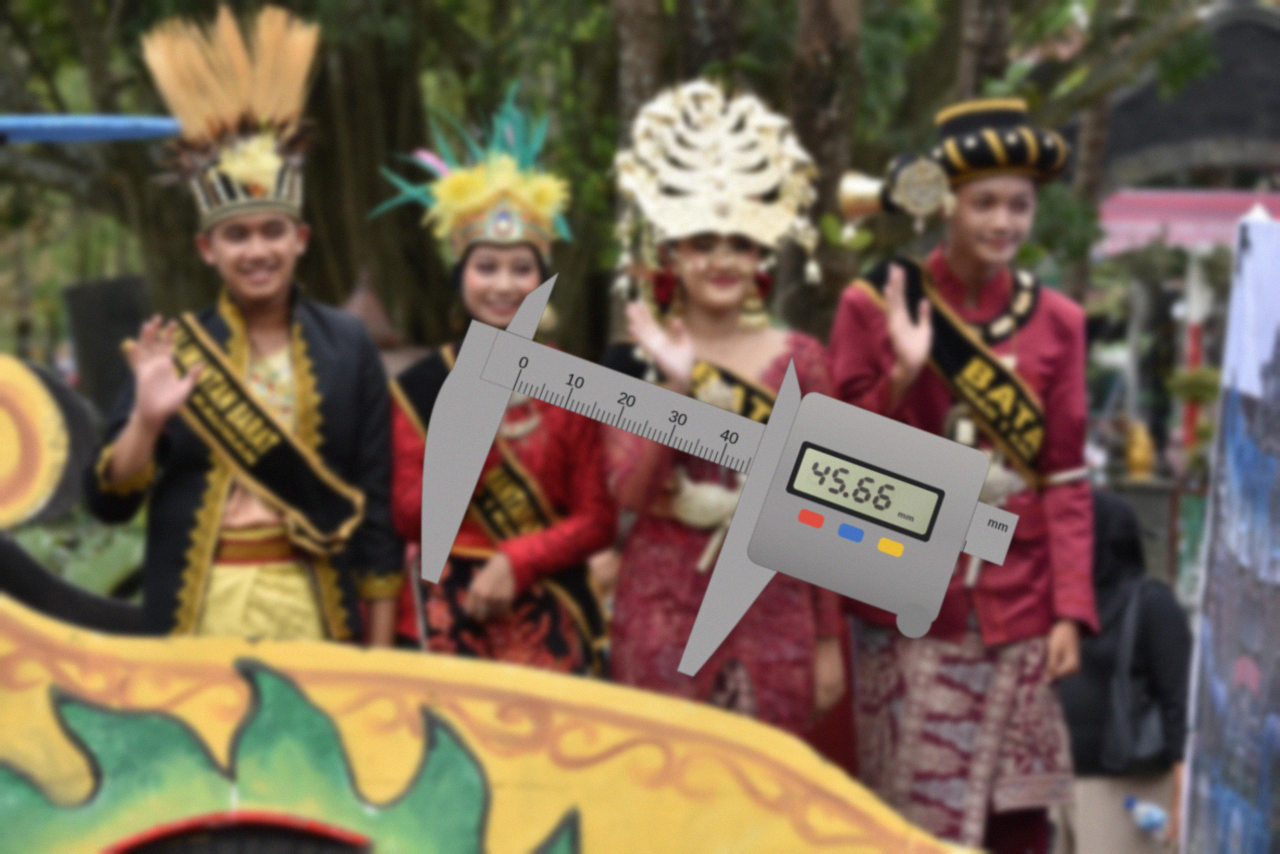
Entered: 45.66 mm
